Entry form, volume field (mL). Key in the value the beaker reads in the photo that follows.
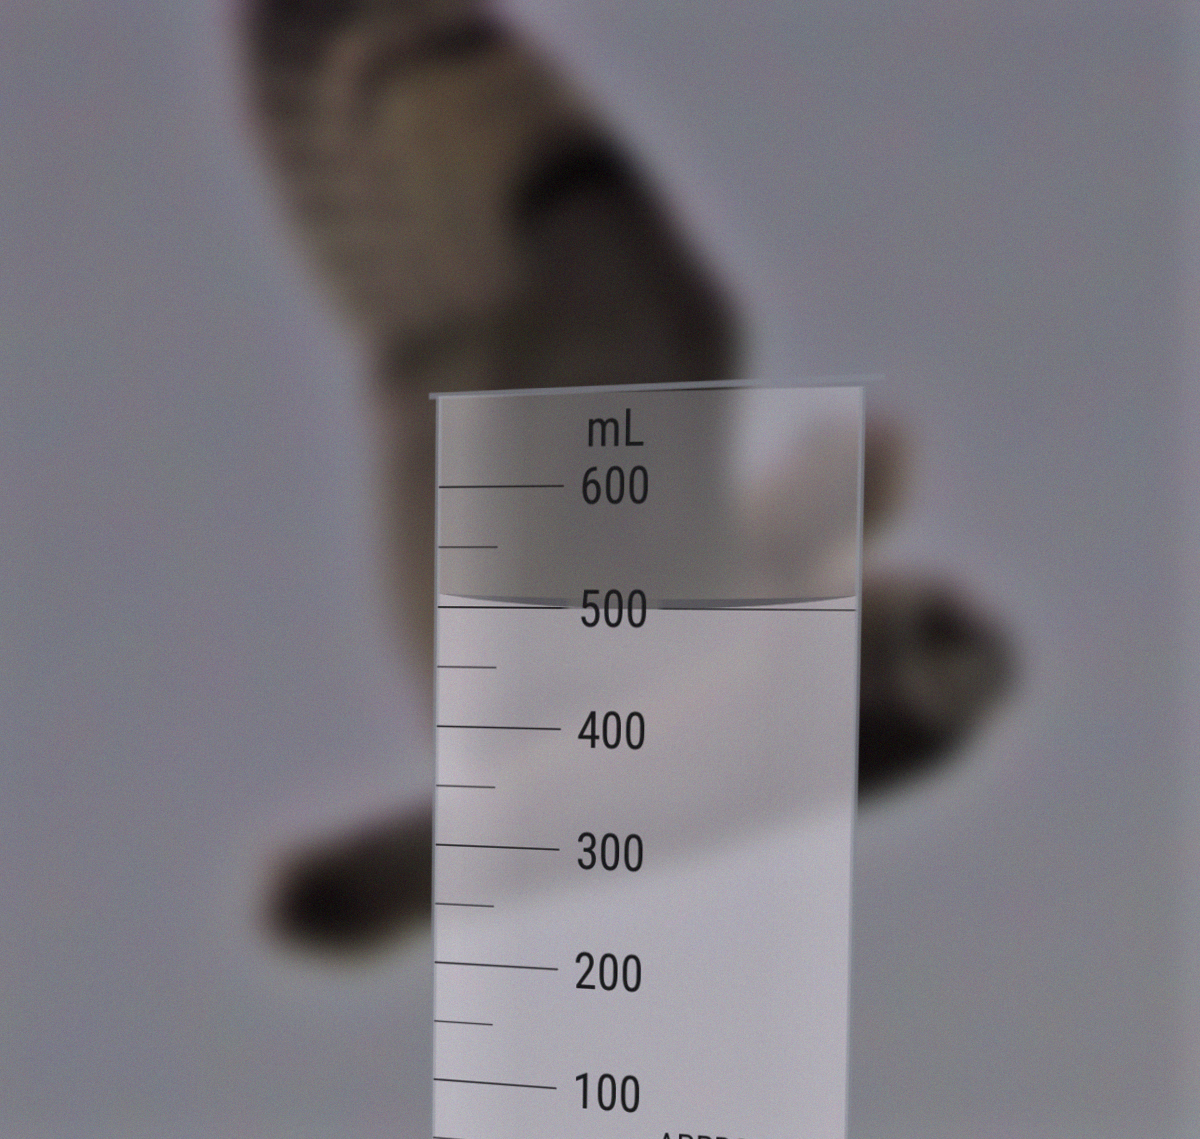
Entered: 500 mL
